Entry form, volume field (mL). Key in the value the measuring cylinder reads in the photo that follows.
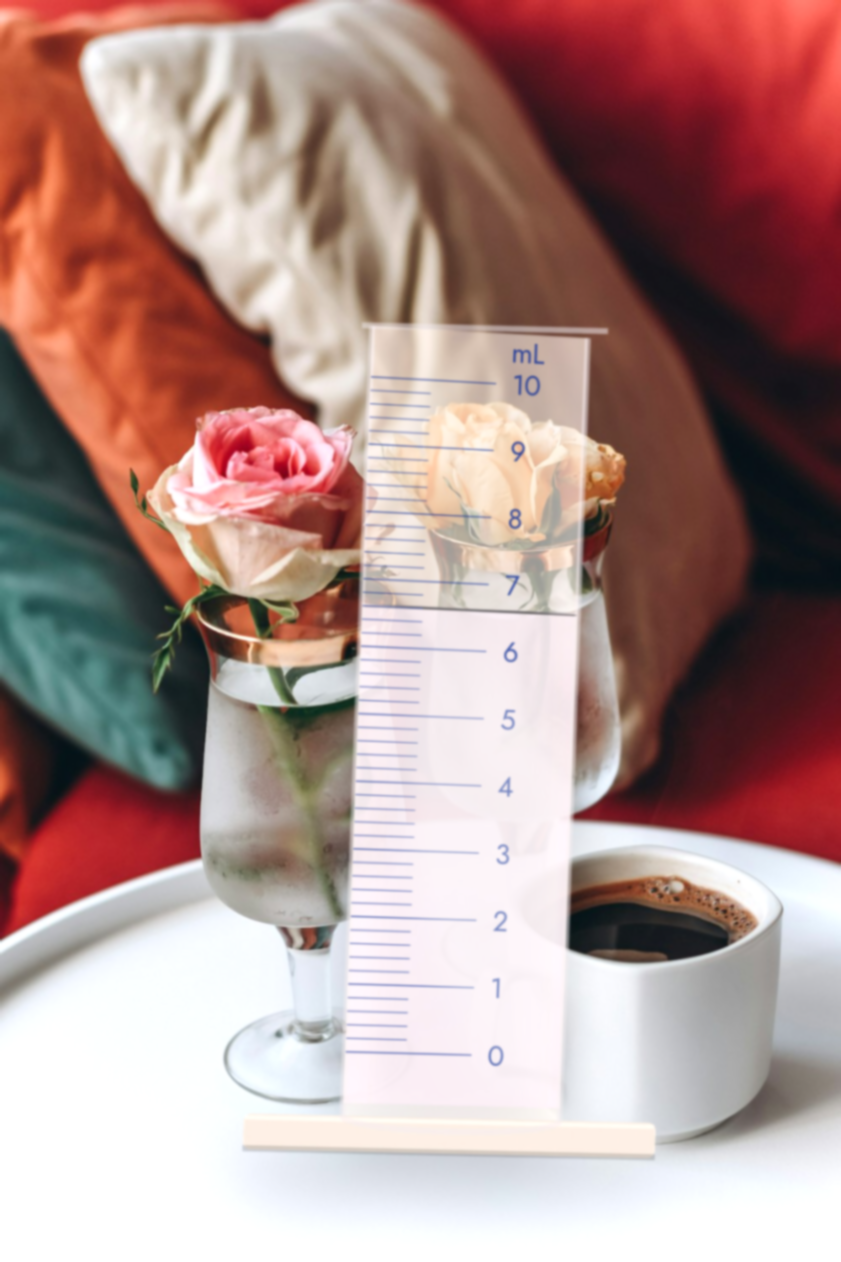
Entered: 6.6 mL
